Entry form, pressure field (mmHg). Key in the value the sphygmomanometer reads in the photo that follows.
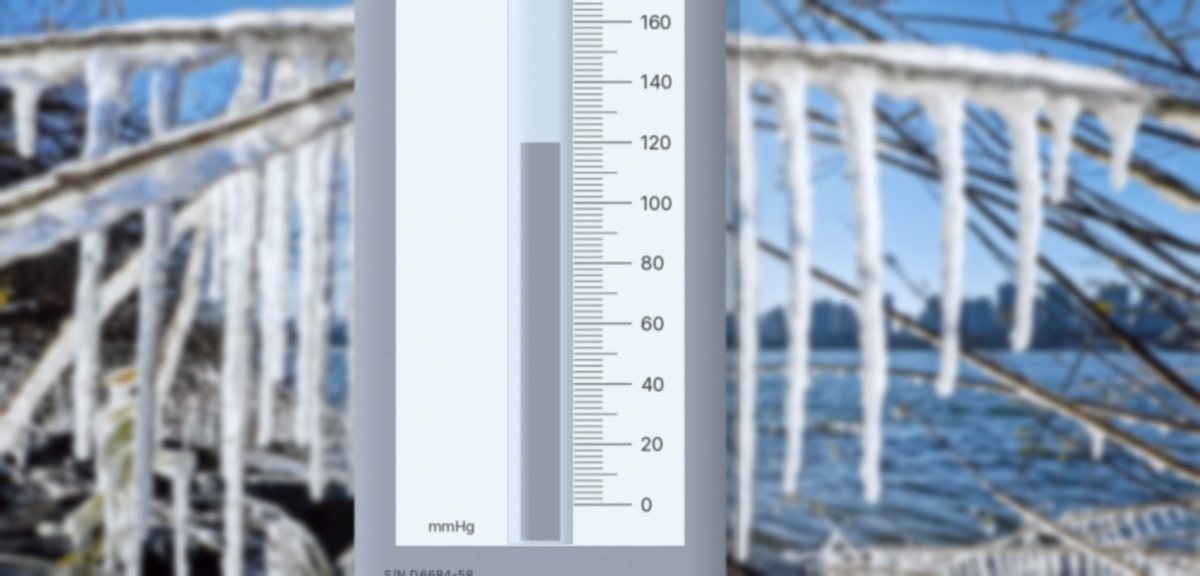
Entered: 120 mmHg
